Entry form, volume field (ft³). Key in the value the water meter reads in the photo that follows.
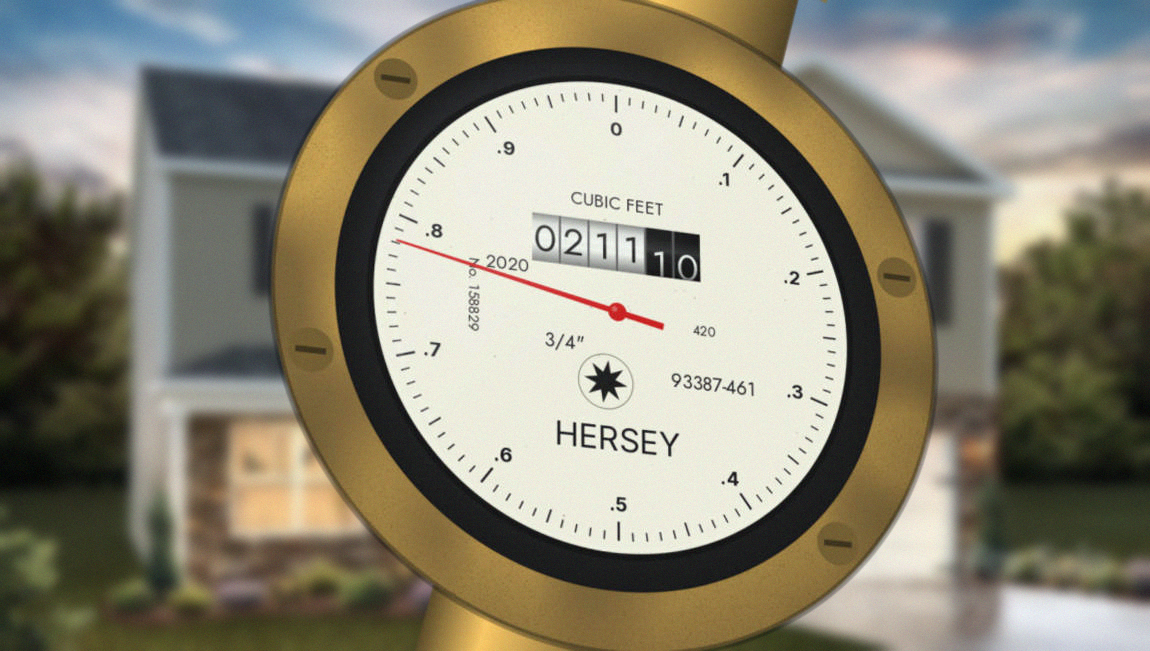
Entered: 21109.78 ft³
